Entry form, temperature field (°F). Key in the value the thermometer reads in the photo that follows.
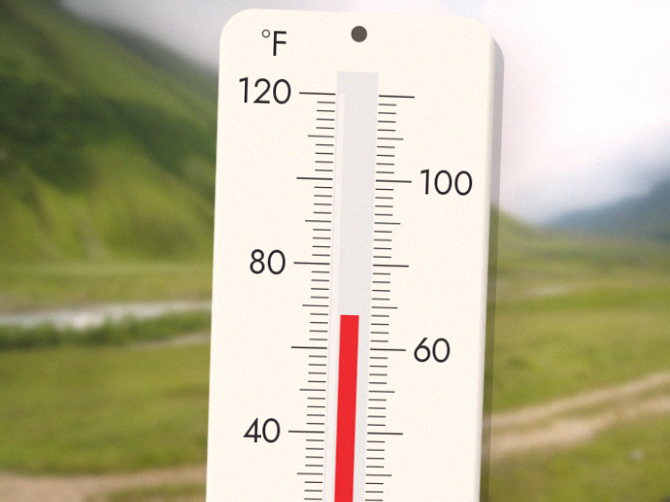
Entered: 68 °F
